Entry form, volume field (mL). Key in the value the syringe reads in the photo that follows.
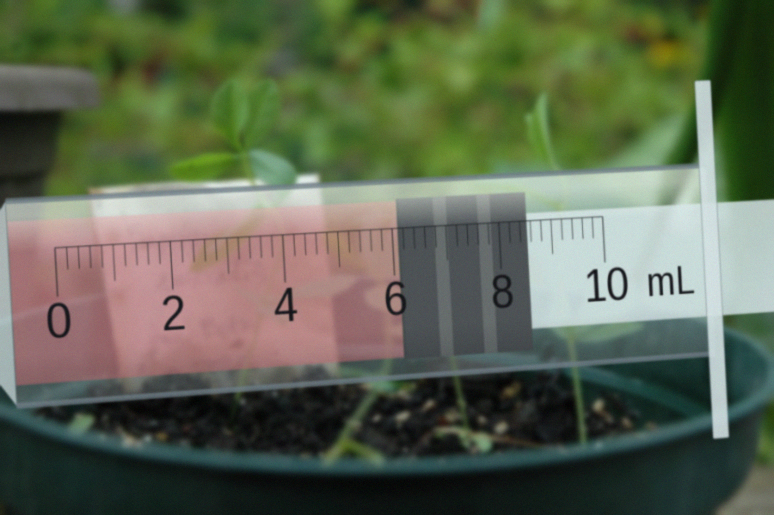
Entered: 6.1 mL
